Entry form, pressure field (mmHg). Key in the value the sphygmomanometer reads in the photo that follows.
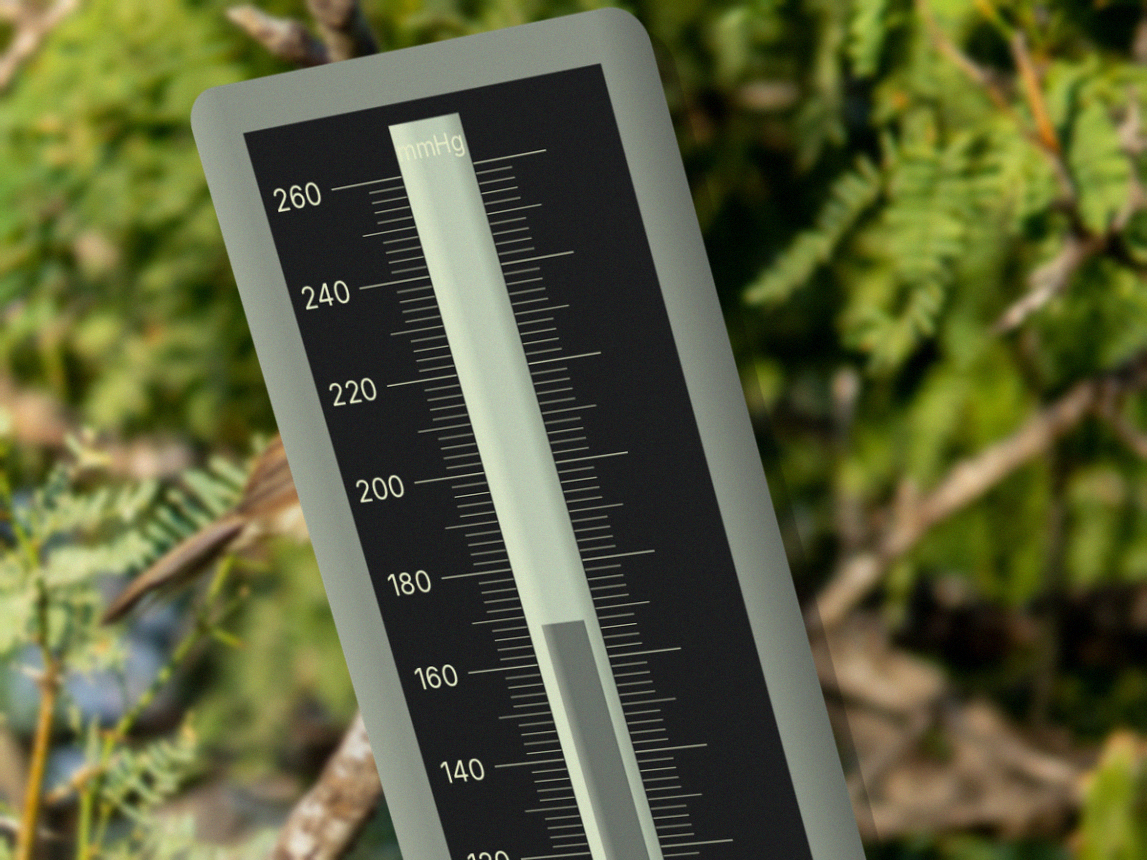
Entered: 168 mmHg
